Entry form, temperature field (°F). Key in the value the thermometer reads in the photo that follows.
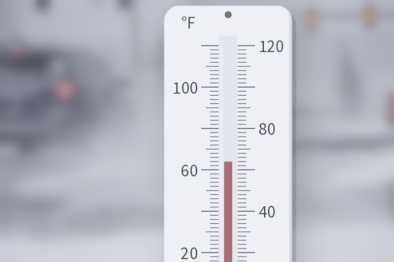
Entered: 64 °F
